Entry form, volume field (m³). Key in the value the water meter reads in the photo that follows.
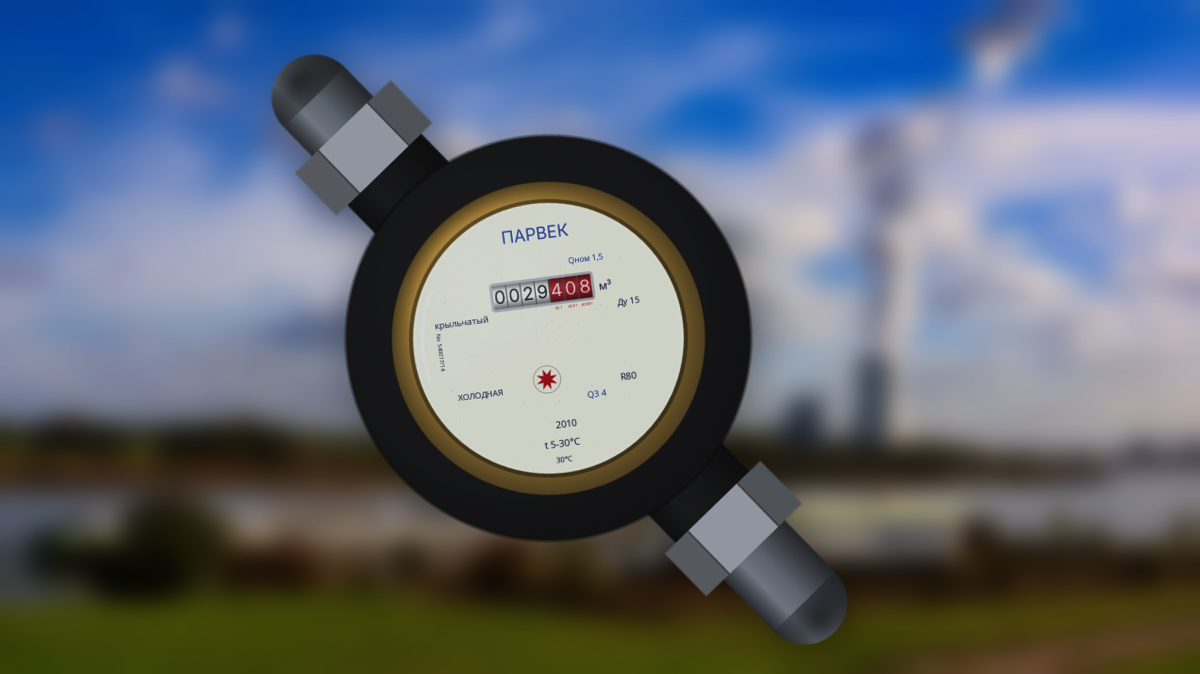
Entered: 29.408 m³
